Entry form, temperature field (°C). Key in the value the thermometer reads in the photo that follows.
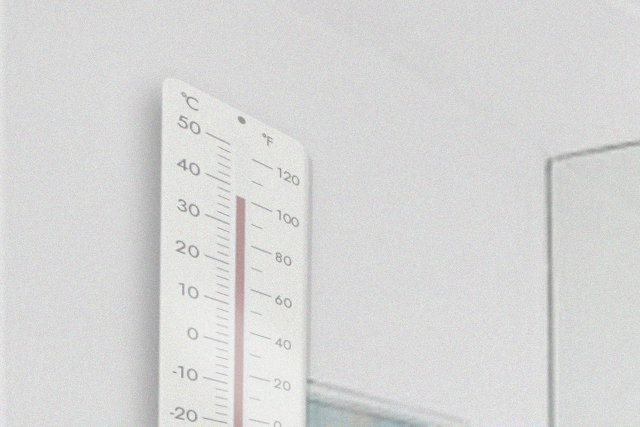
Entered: 38 °C
